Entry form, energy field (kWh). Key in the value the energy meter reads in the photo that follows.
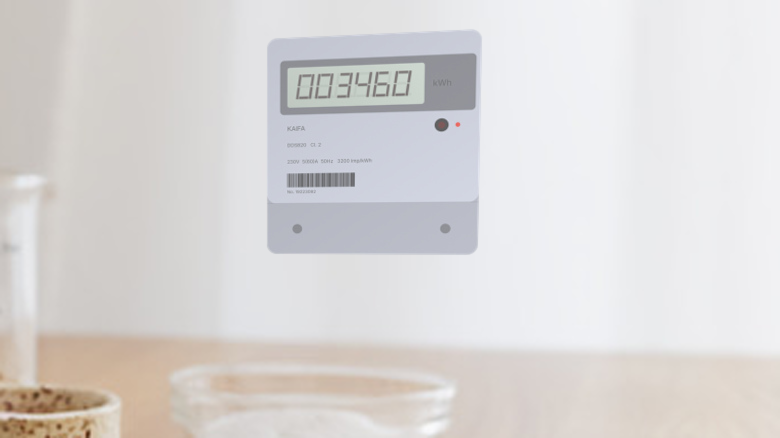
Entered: 3460 kWh
